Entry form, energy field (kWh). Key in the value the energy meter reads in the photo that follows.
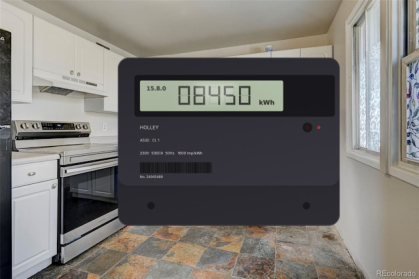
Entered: 8450 kWh
